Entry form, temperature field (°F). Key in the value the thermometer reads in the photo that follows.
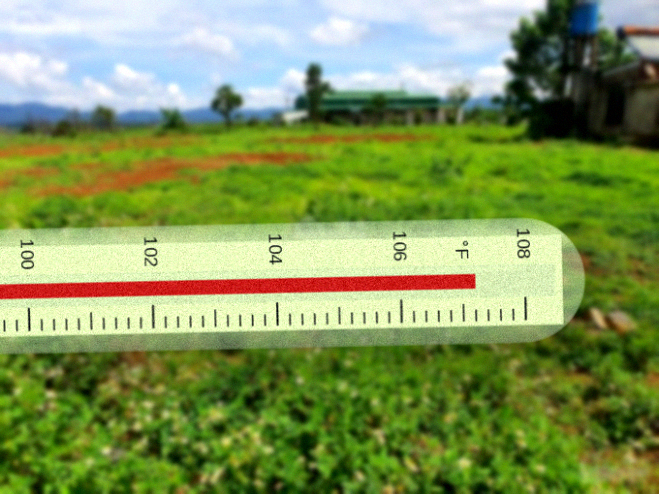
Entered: 107.2 °F
